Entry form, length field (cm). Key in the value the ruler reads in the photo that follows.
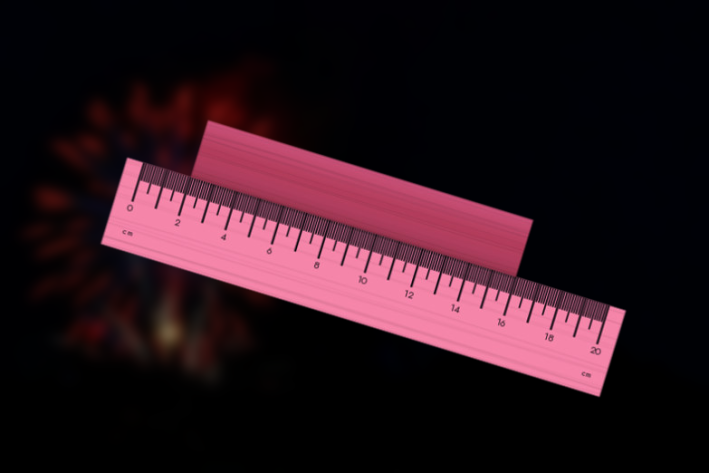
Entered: 14 cm
